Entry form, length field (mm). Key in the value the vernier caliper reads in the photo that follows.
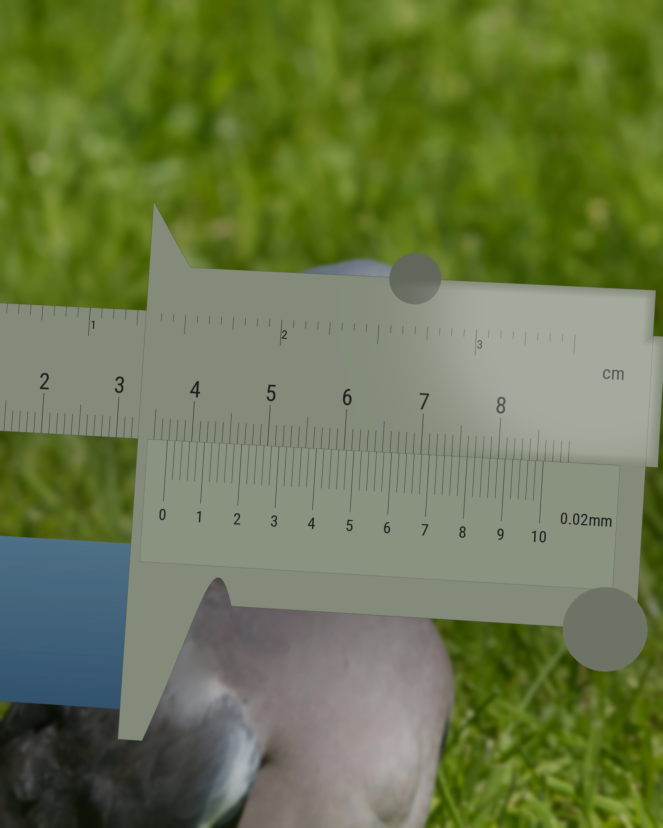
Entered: 36.8 mm
